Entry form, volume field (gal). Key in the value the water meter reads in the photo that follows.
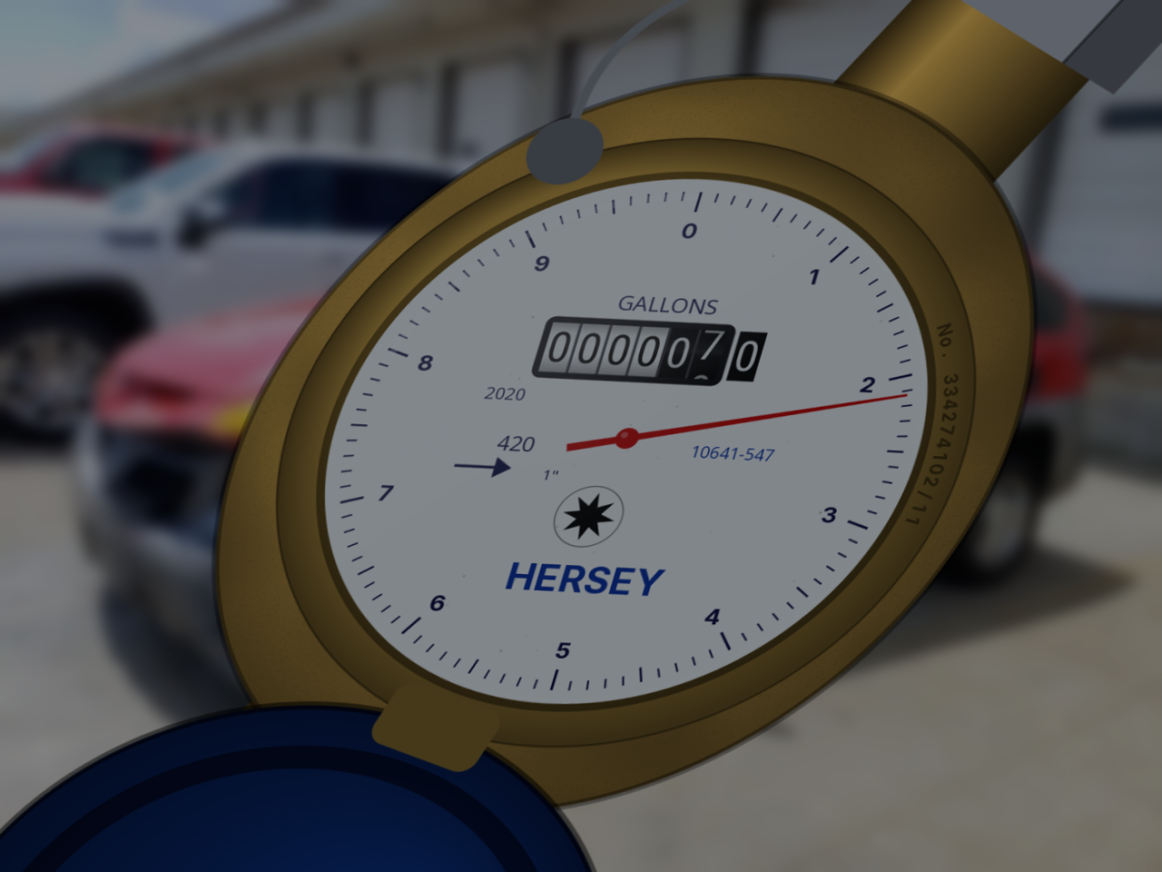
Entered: 72.1 gal
